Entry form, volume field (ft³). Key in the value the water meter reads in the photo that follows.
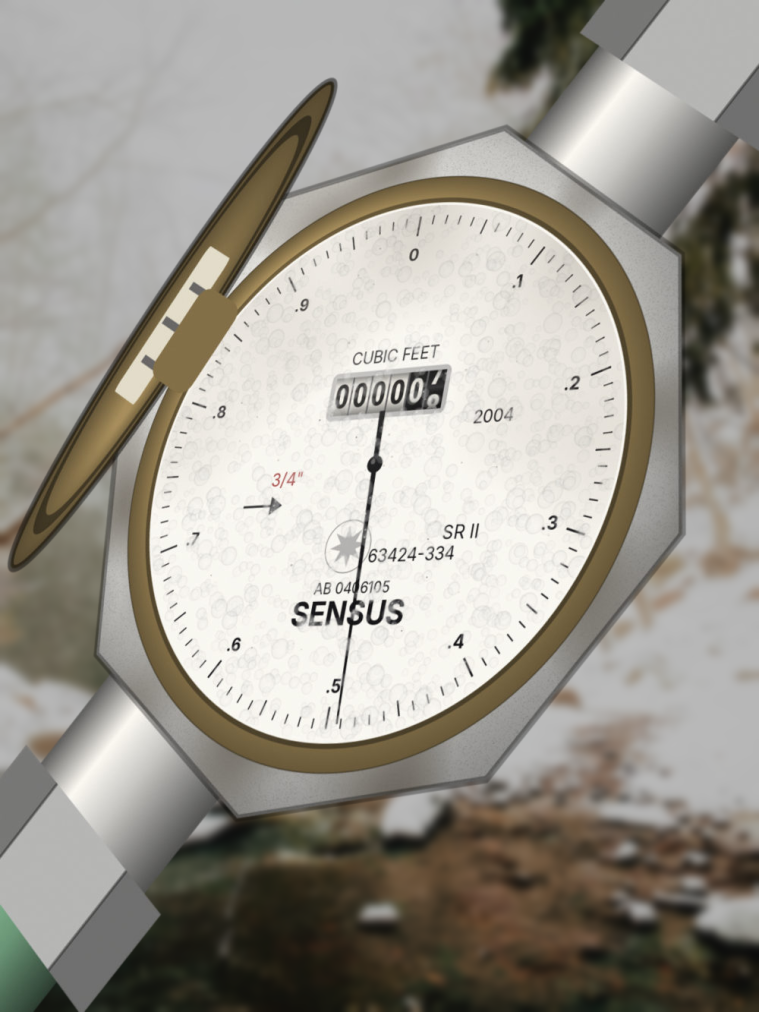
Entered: 7.49 ft³
